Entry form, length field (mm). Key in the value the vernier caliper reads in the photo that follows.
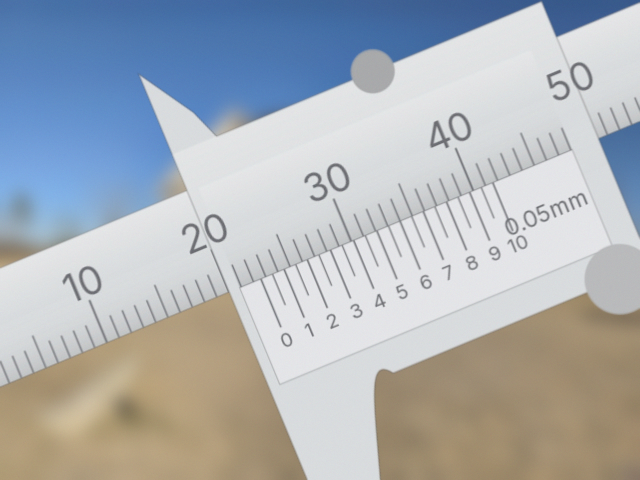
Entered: 22.6 mm
